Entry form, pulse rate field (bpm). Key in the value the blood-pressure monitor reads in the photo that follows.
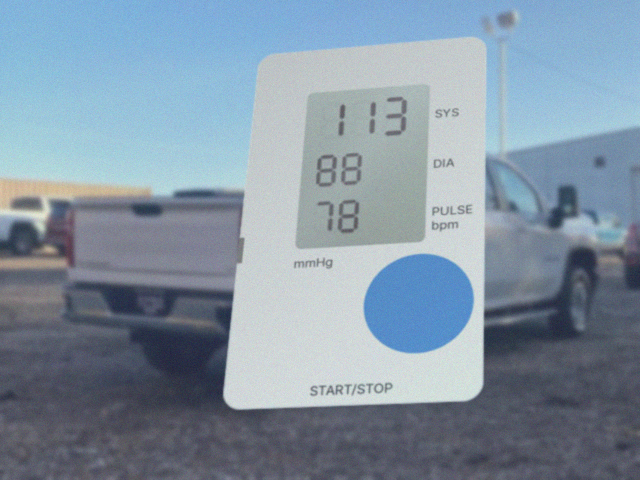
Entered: 78 bpm
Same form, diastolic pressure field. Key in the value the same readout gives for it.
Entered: 88 mmHg
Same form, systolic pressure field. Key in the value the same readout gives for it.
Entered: 113 mmHg
